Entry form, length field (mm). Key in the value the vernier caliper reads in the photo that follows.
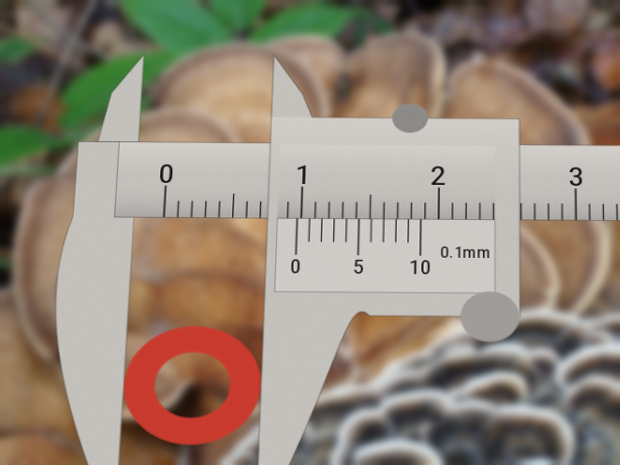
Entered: 9.7 mm
